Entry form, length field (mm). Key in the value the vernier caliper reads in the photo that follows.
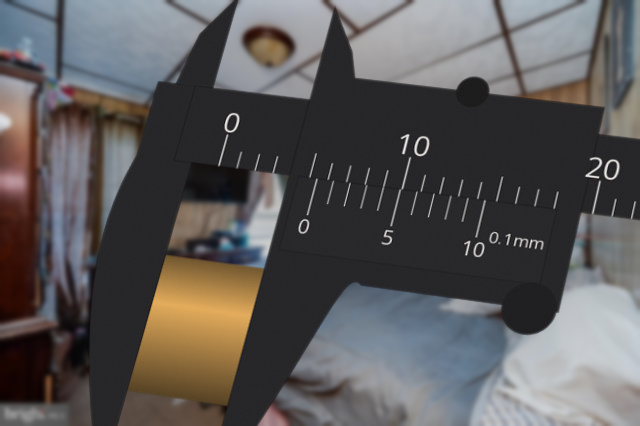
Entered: 5.4 mm
